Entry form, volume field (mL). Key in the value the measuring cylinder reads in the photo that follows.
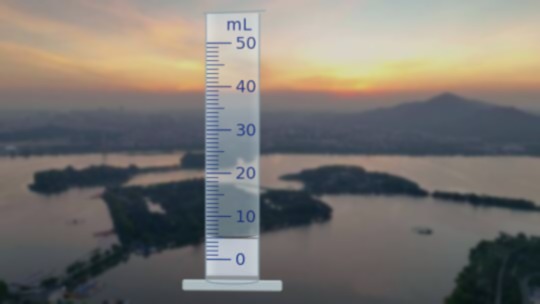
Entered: 5 mL
